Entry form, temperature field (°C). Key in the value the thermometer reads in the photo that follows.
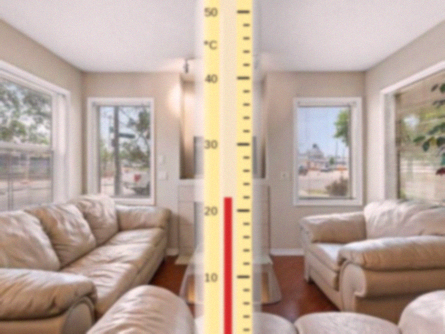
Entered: 22 °C
